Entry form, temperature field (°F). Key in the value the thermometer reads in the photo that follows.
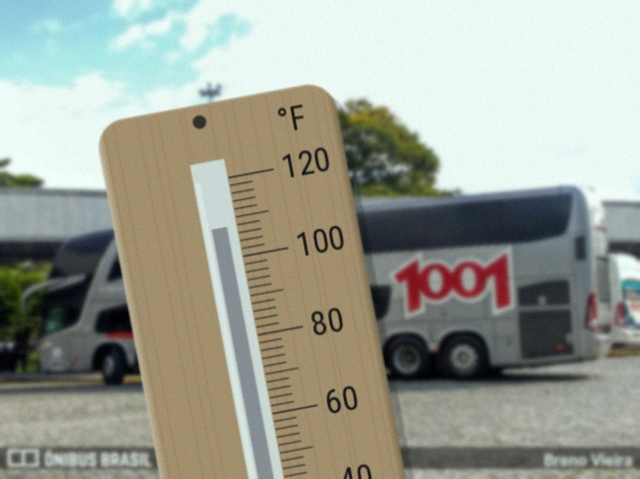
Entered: 108 °F
